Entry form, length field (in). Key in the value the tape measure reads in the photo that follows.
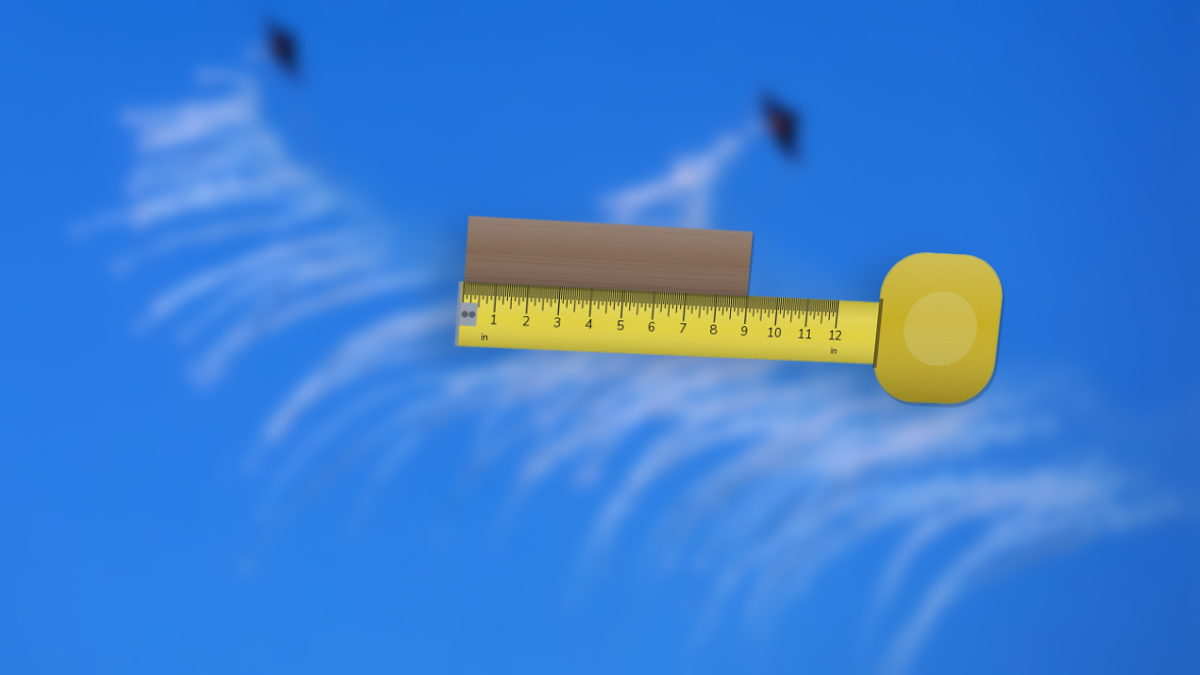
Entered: 9 in
